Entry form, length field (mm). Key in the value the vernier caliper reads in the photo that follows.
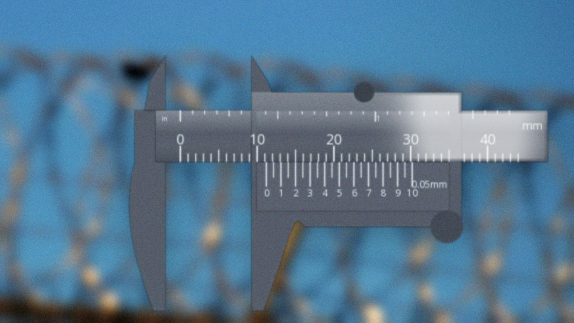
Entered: 11.2 mm
